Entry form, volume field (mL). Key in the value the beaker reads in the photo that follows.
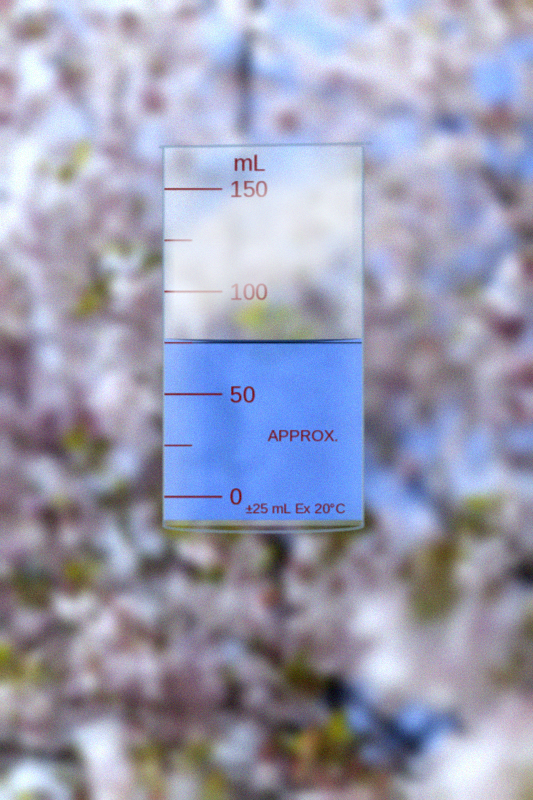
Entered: 75 mL
